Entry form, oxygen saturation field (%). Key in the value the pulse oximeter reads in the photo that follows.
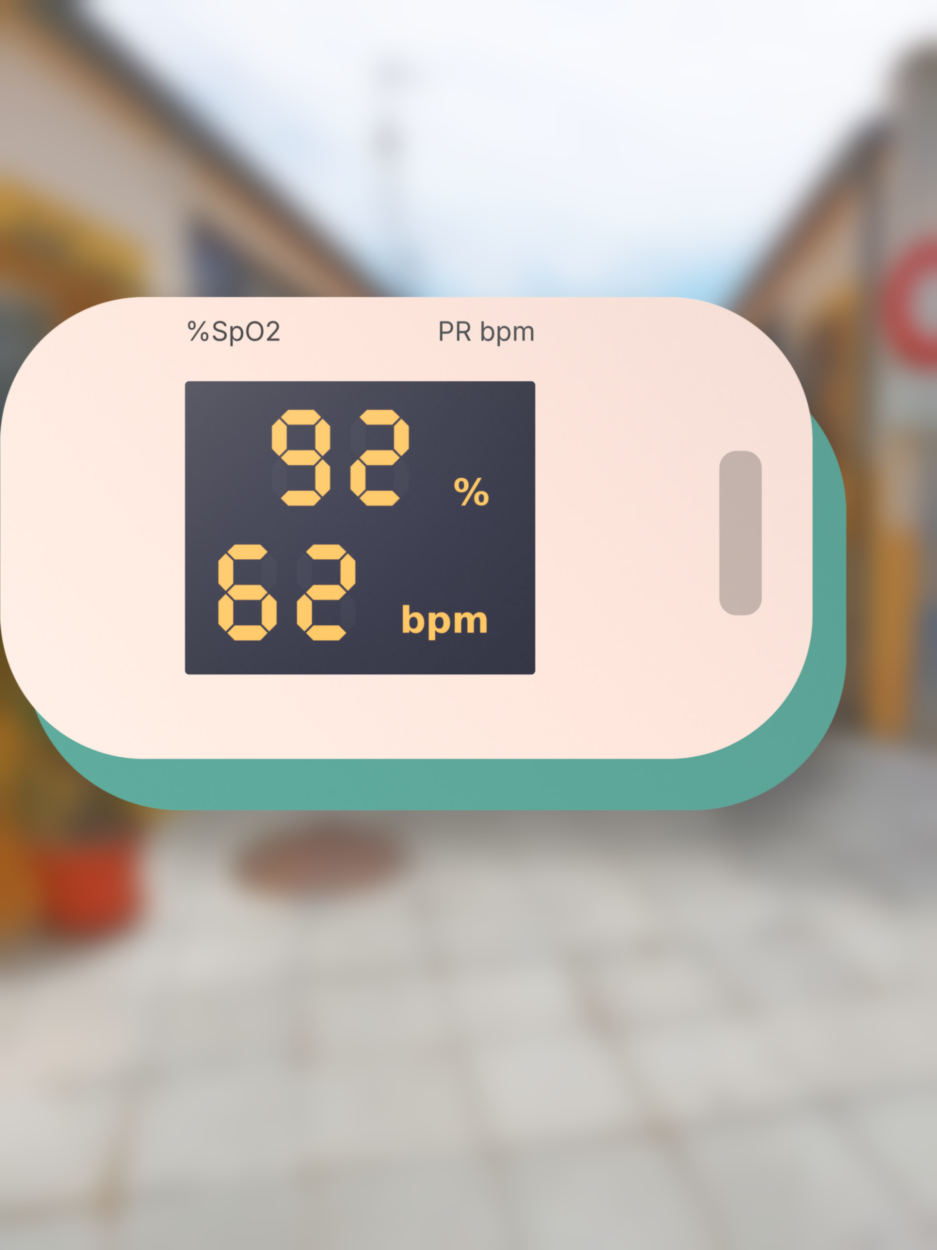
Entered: 92 %
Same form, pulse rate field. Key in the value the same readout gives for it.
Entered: 62 bpm
